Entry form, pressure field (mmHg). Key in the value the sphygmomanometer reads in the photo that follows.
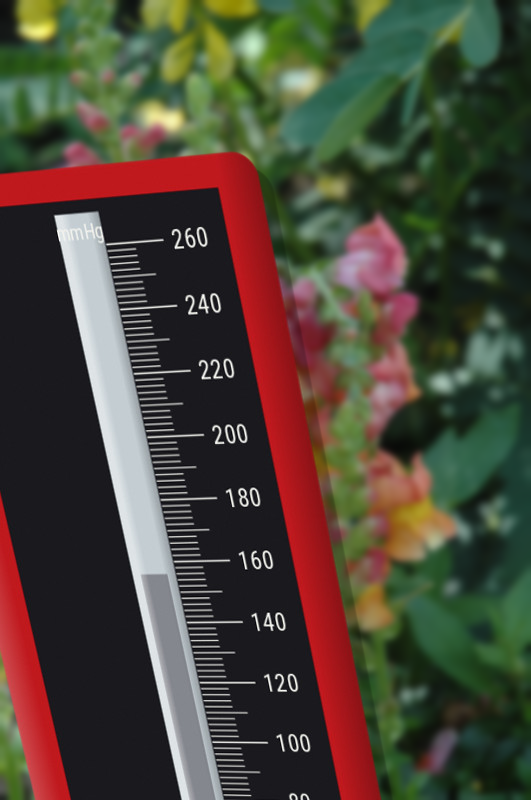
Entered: 156 mmHg
